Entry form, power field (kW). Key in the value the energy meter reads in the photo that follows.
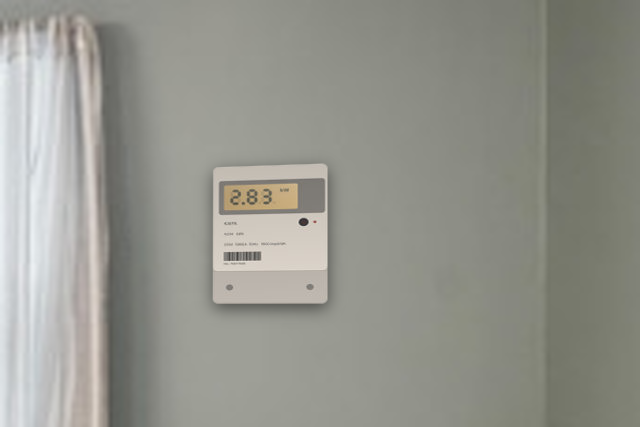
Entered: 2.83 kW
